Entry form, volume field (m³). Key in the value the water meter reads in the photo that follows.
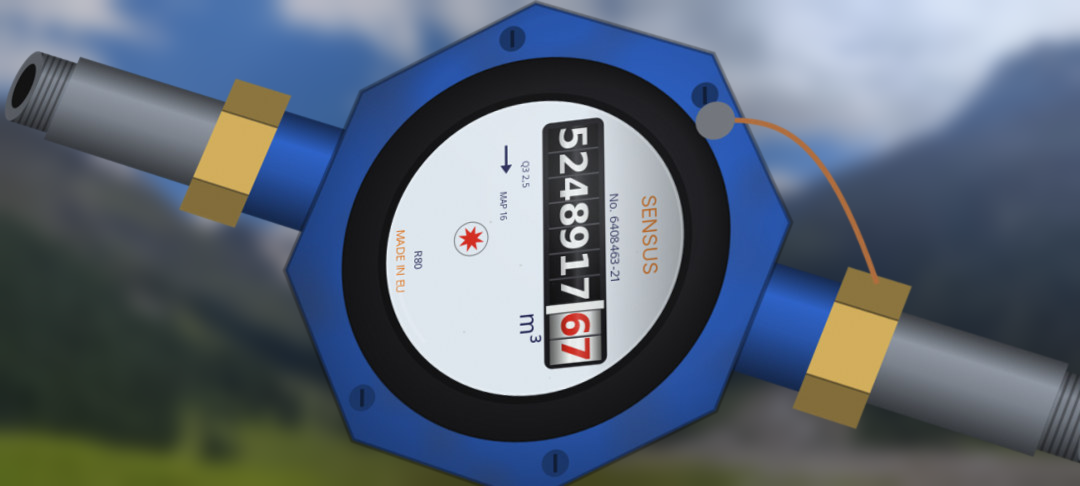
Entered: 5248917.67 m³
